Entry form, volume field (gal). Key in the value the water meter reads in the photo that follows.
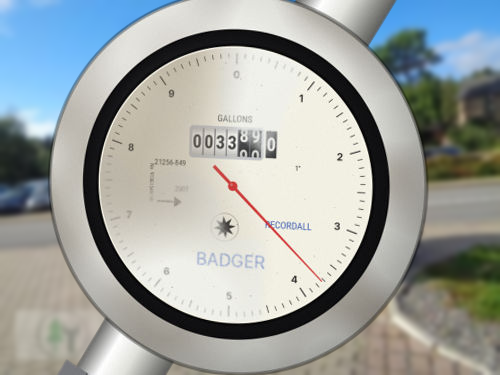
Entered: 33893.7 gal
